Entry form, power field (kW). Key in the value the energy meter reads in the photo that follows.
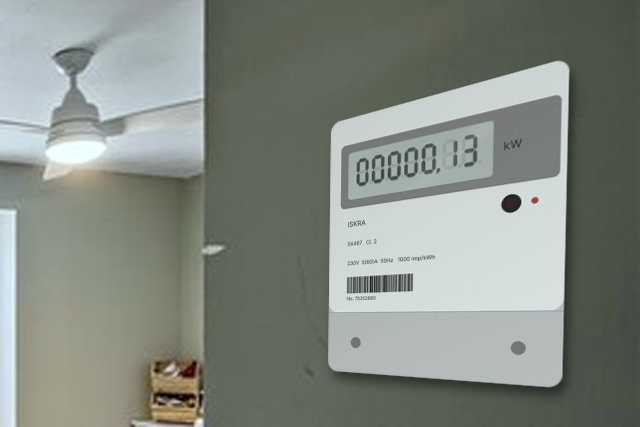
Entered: 0.13 kW
